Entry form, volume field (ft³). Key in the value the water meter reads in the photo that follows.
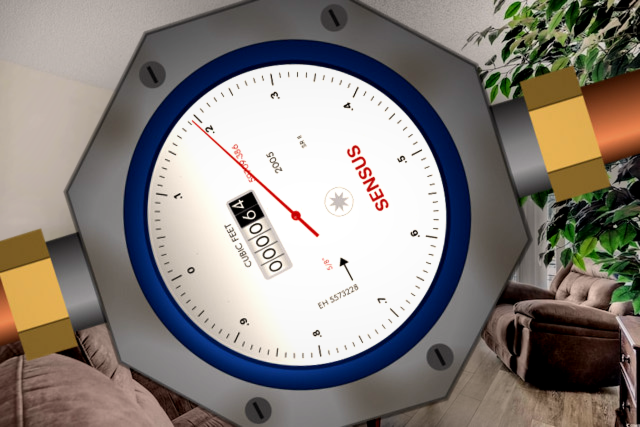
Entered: 64.19 ft³
